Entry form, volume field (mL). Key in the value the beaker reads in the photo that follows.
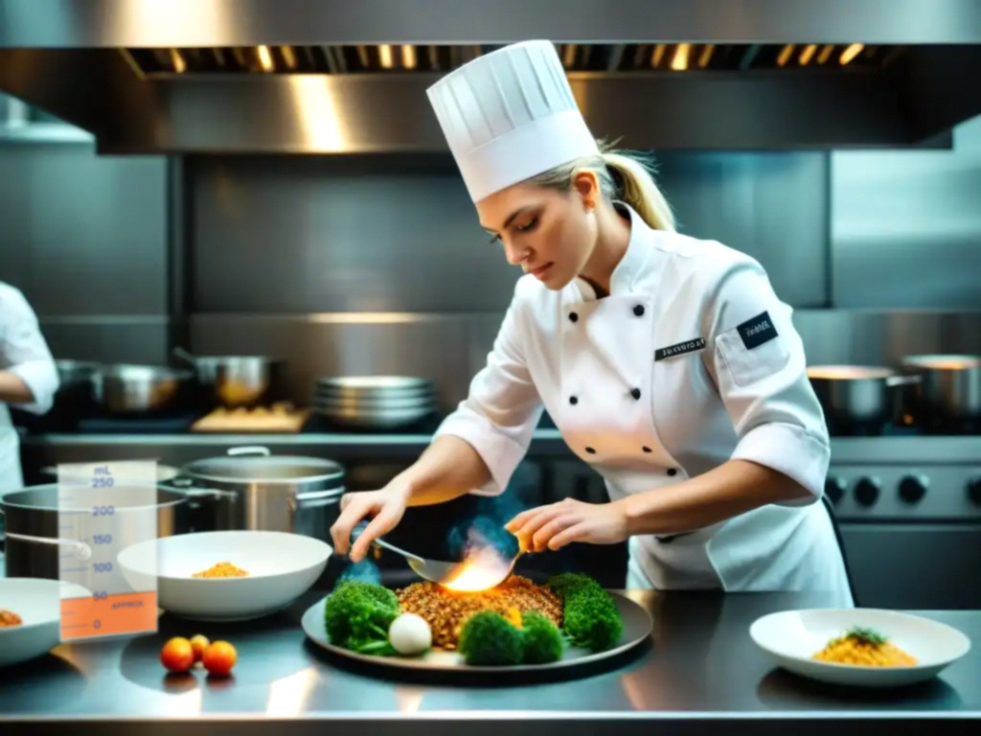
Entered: 50 mL
